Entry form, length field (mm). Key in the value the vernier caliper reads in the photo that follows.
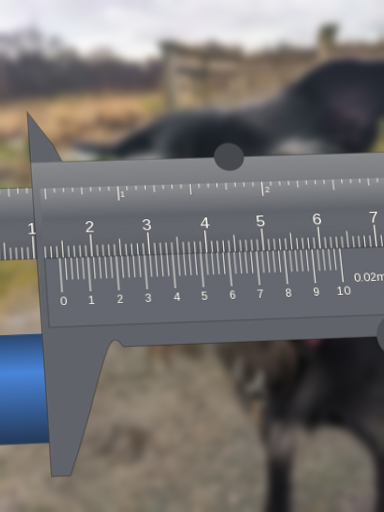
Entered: 14.4 mm
